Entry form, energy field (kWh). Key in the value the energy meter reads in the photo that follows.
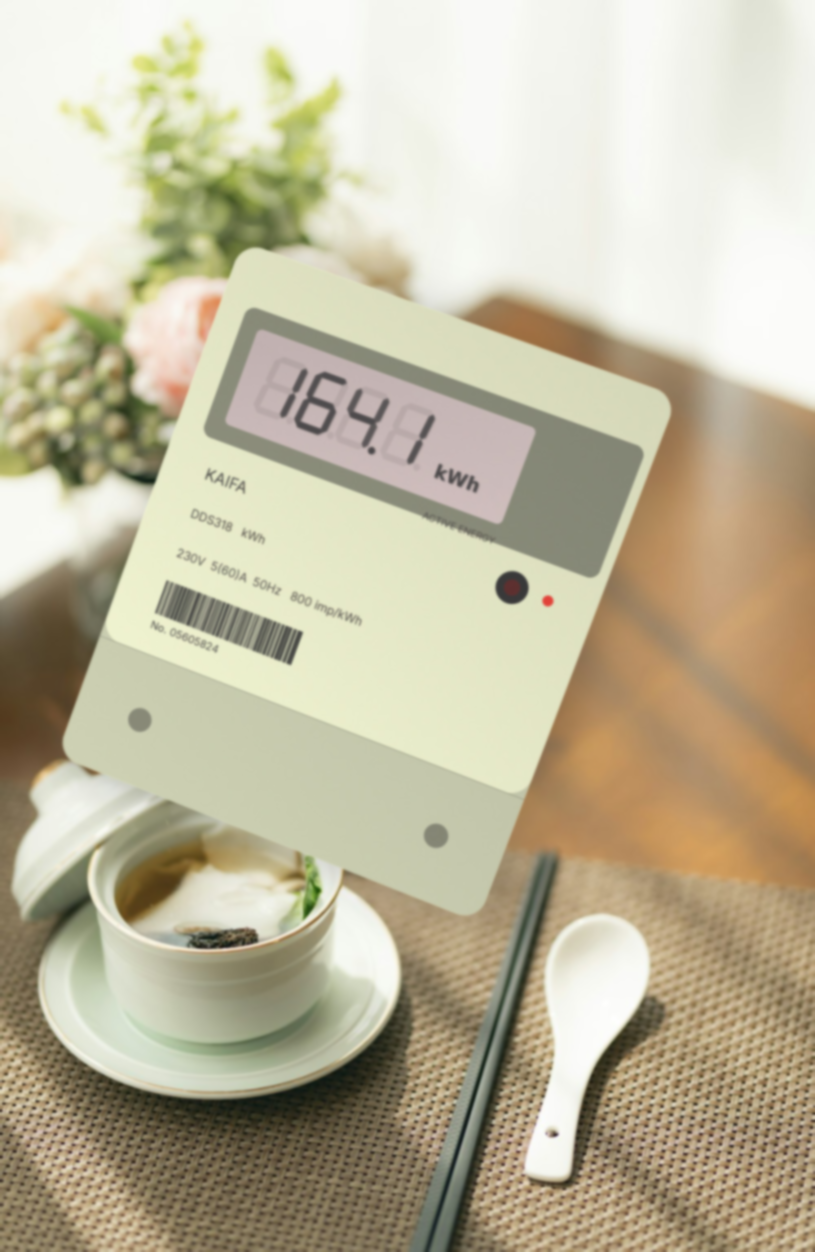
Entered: 164.1 kWh
